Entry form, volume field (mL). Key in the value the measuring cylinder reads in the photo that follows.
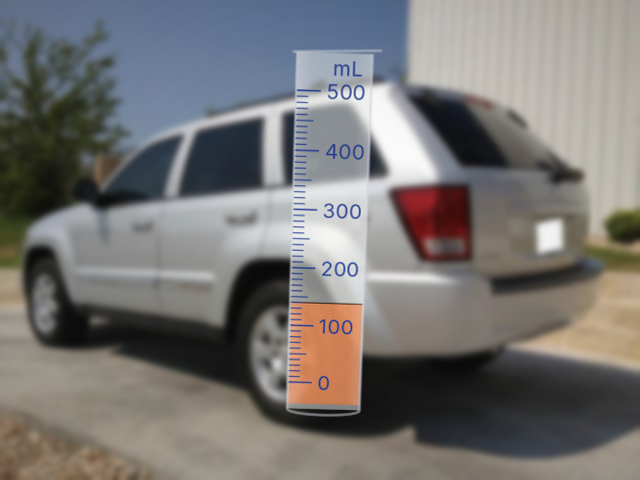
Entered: 140 mL
